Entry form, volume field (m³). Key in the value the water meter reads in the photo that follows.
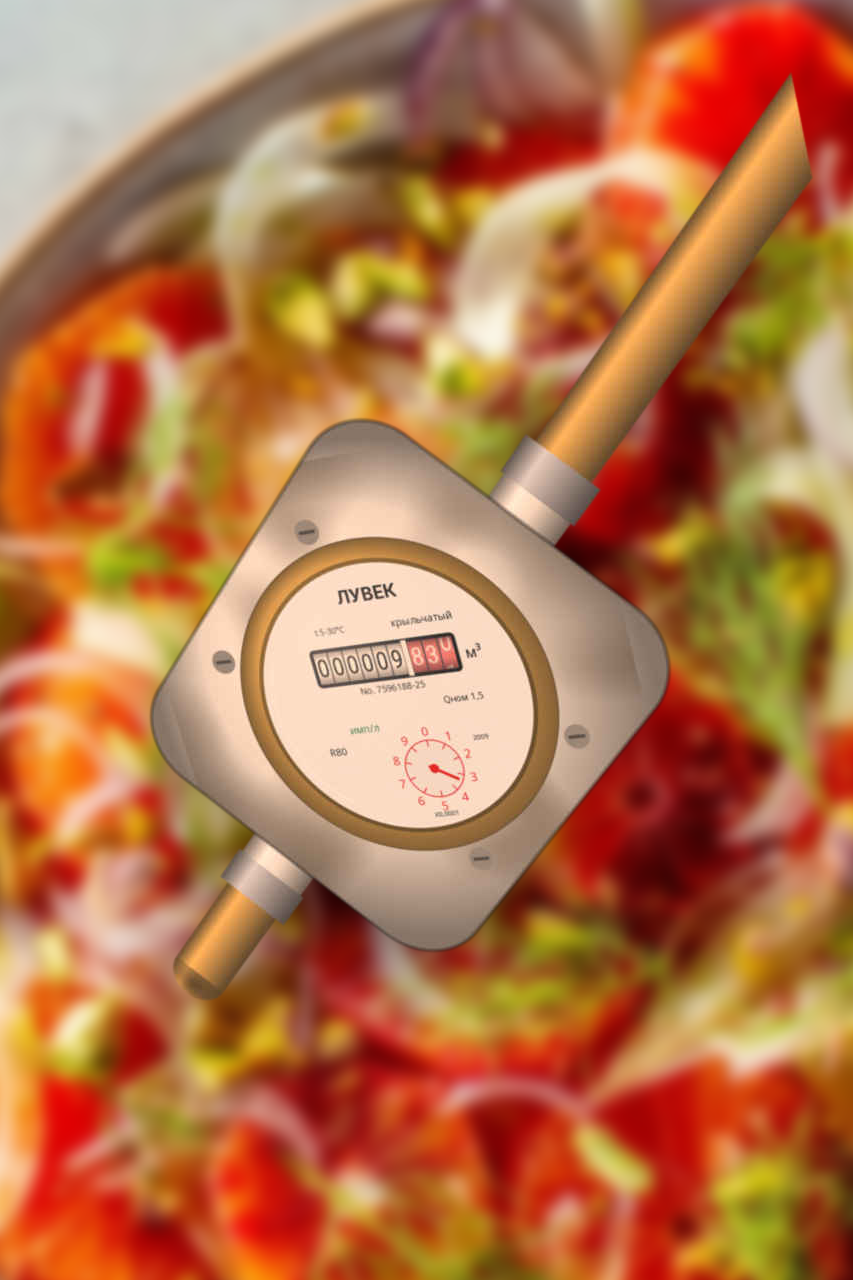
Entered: 9.8303 m³
